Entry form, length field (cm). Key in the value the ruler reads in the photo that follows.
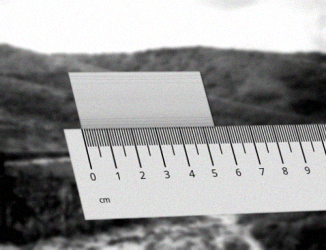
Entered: 5.5 cm
